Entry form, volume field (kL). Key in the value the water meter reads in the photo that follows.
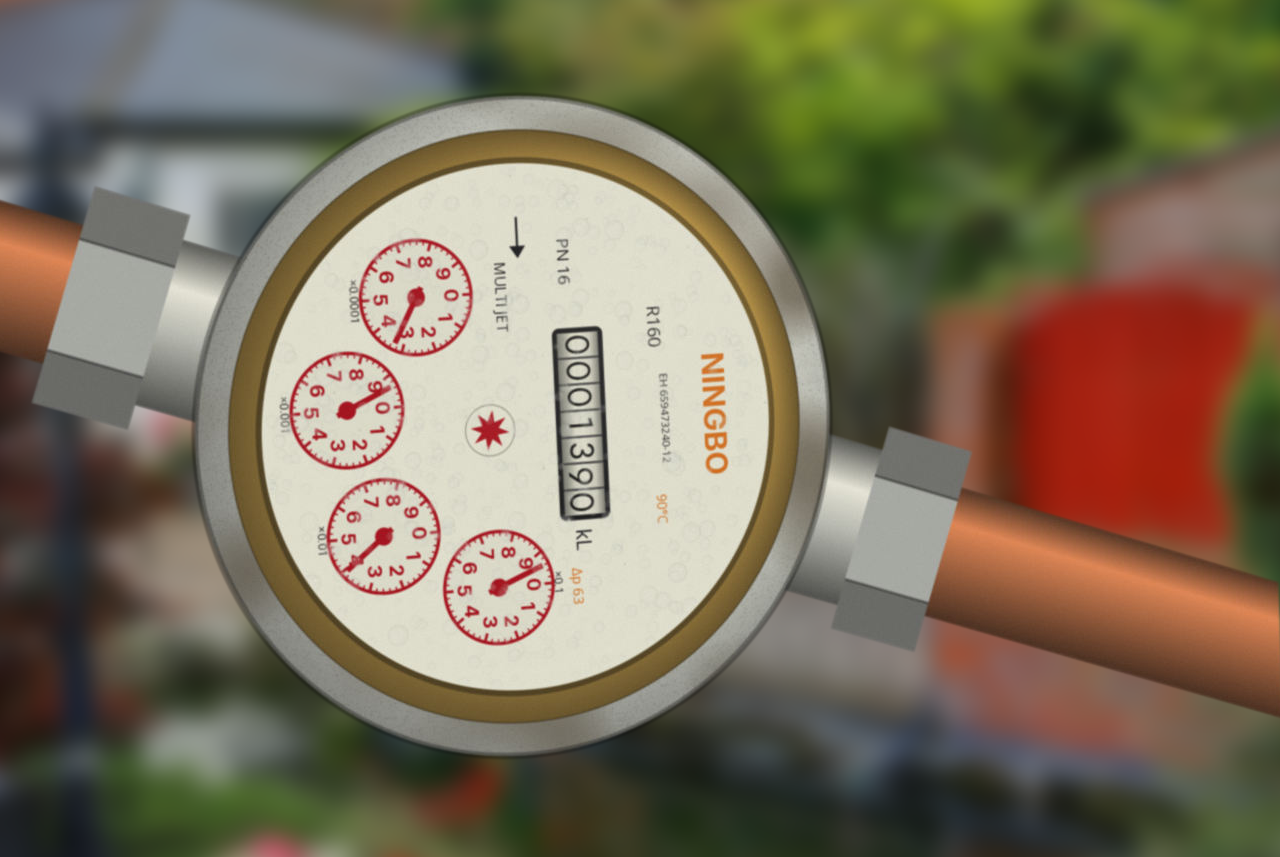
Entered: 1389.9393 kL
